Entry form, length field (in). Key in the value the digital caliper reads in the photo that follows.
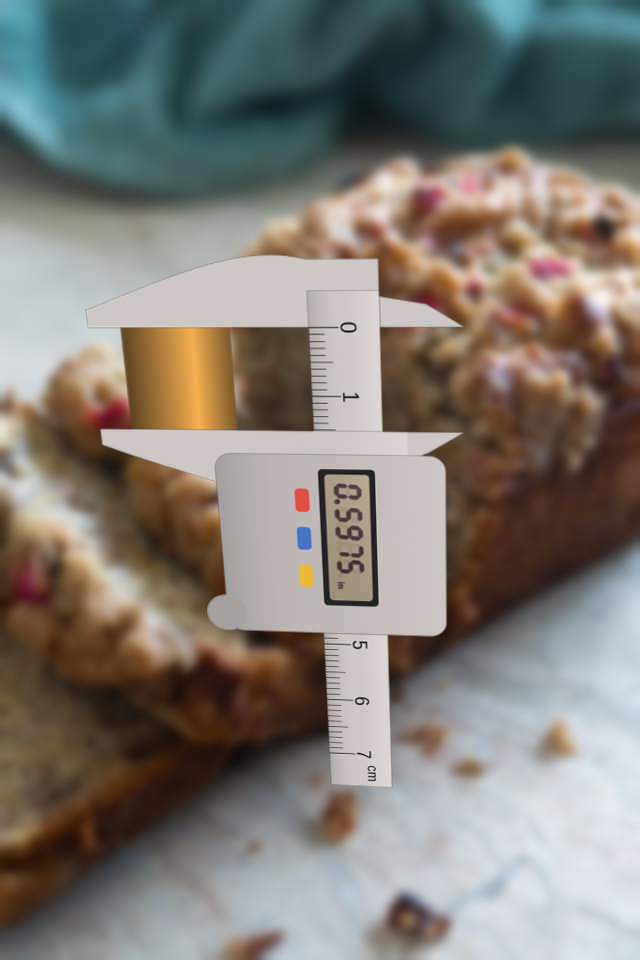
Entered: 0.5975 in
